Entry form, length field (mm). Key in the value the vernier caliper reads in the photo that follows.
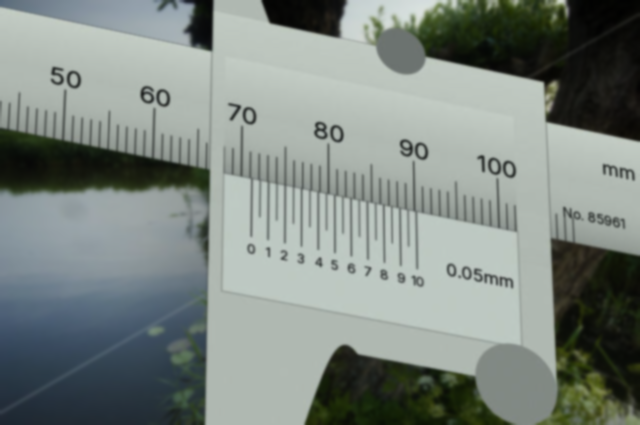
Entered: 71.2 mm
